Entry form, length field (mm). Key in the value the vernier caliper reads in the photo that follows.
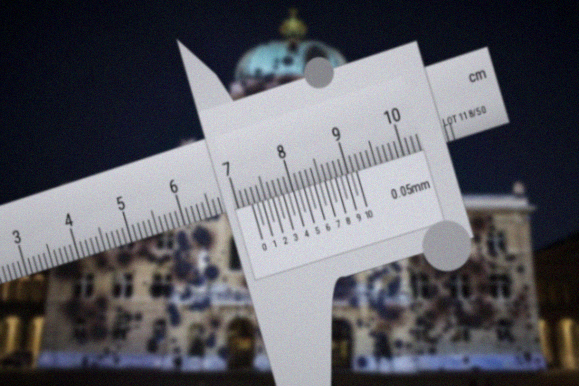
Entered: 72.5 mm
